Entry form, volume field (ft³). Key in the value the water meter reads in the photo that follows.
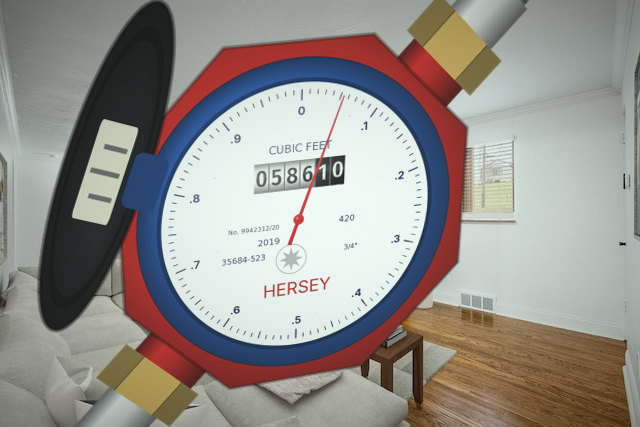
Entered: 58610.05 ft³
